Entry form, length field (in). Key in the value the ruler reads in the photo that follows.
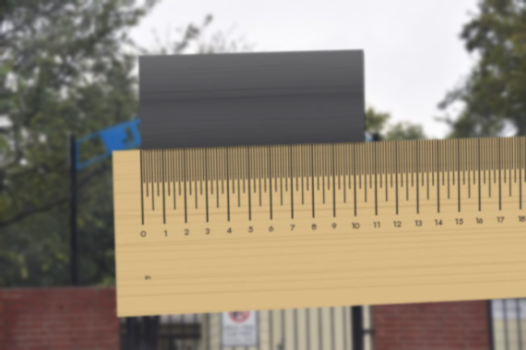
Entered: 10.5 in
